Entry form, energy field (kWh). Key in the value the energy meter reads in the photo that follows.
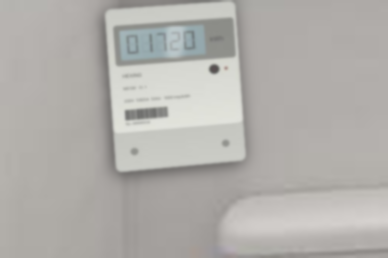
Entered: 1720 kWh
